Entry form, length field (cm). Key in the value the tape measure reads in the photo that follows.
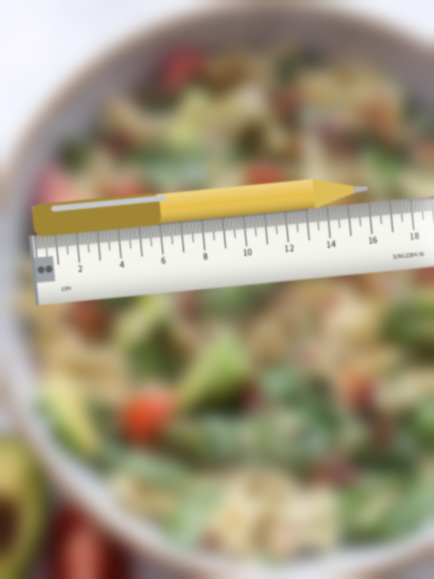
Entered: 16 cm
